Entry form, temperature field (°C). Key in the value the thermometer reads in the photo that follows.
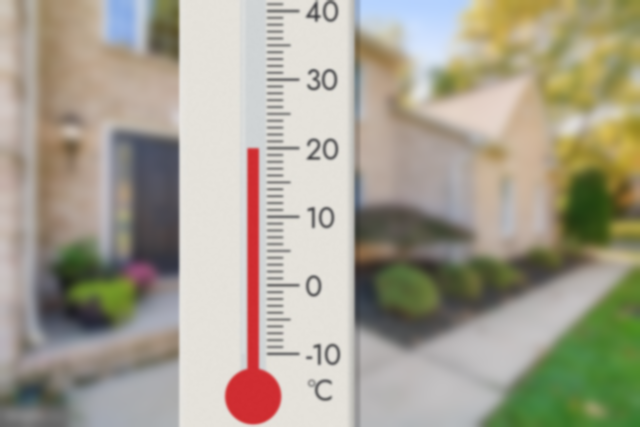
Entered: 20 °C
